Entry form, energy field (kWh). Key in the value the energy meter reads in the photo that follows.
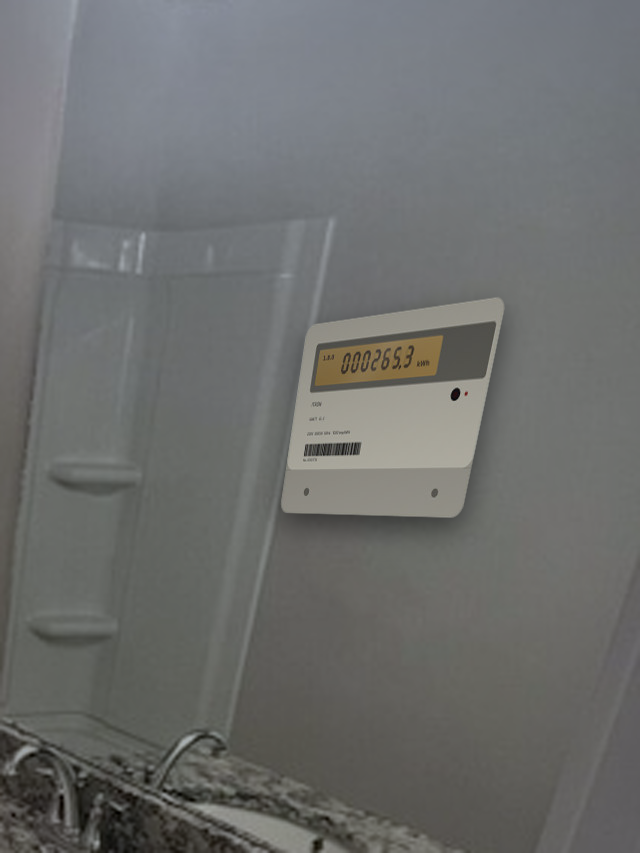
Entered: 265.3 kWh
